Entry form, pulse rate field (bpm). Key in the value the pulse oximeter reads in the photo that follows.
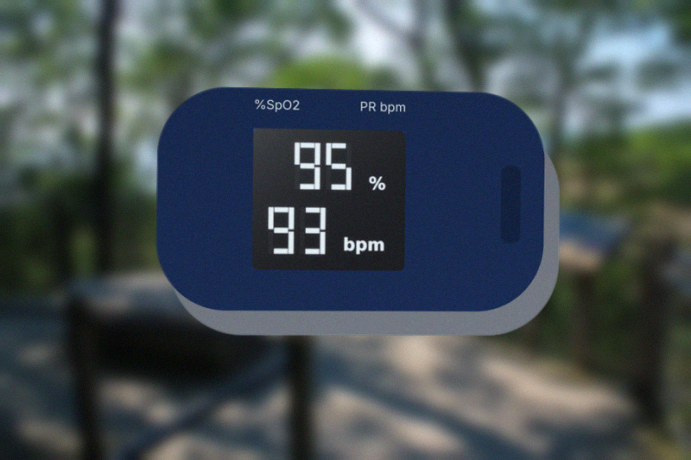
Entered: 93 bpm
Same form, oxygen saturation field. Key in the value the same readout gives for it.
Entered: 95 %
